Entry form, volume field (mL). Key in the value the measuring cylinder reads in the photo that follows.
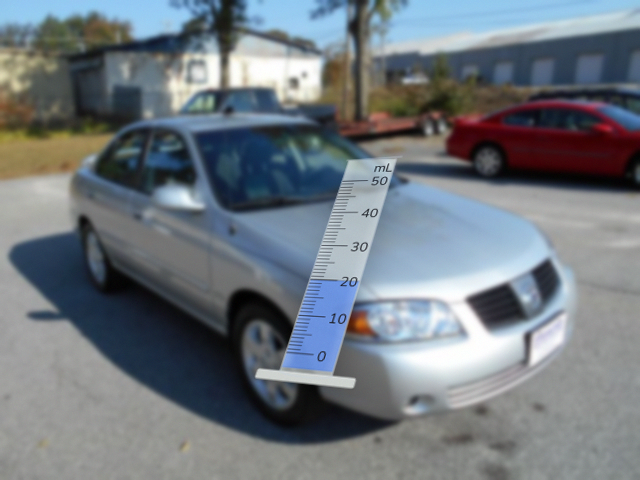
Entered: 20 mL
